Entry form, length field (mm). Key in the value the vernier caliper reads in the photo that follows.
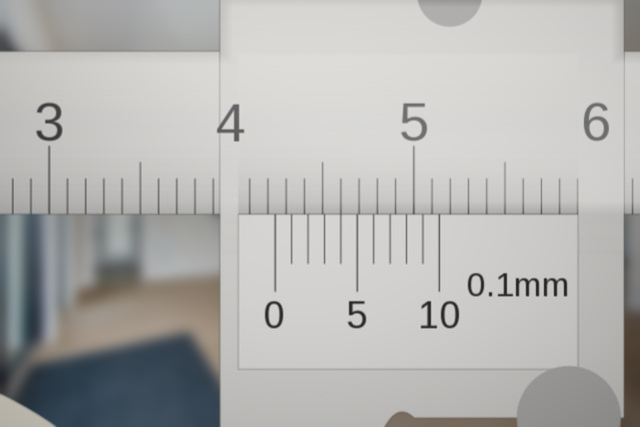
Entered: 42.4 mm
